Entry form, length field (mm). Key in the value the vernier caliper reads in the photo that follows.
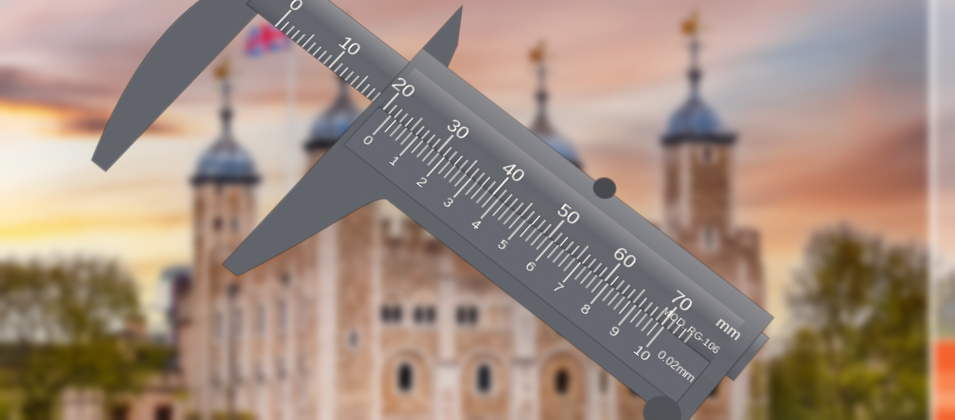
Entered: 21.4 mm
